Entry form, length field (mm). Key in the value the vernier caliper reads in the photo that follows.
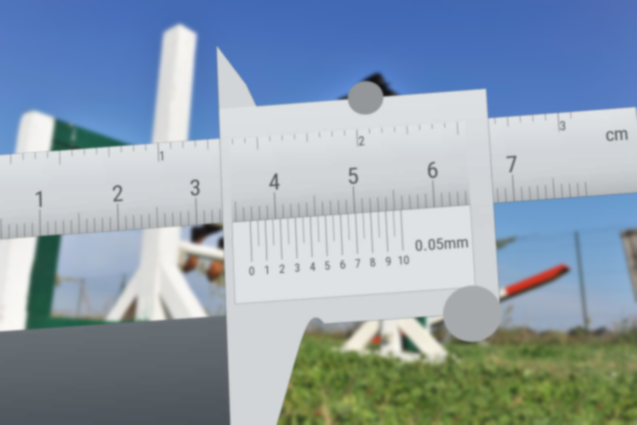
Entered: 36.8 mm
